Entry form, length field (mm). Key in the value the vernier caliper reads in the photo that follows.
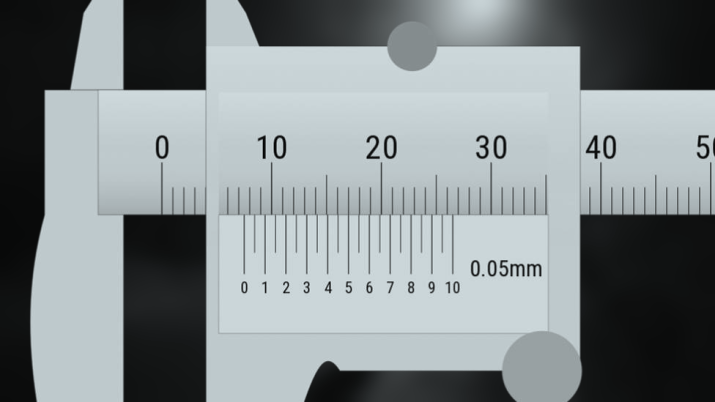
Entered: 7.5 mm
